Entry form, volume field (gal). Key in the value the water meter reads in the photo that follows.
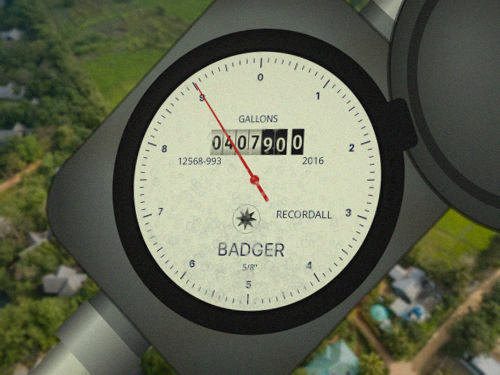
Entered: 407899.0 gal
